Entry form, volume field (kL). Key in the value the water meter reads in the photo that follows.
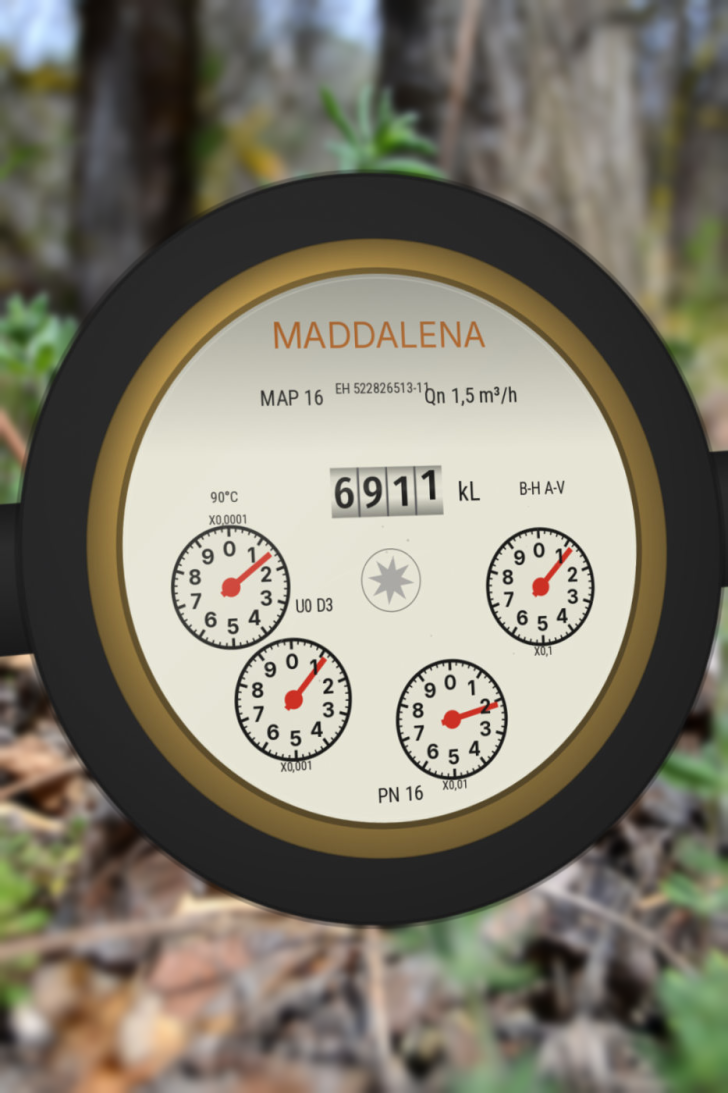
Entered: 6911.1211 kL
